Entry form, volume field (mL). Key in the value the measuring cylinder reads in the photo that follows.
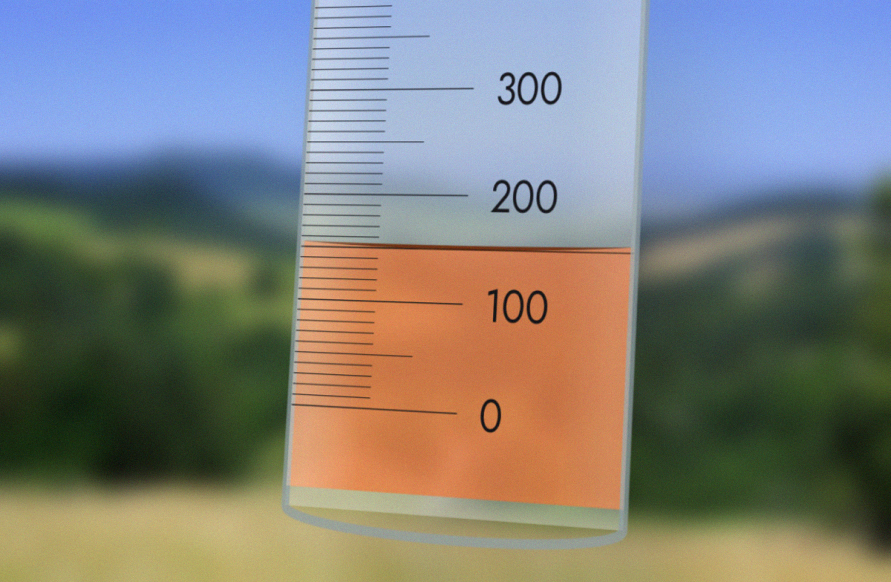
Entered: 150 mL
